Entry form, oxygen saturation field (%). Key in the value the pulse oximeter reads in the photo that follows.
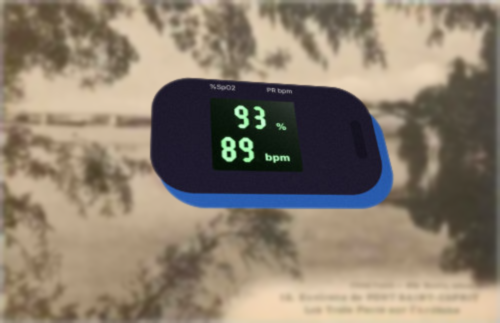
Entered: 93 %
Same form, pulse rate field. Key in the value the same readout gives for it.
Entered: 89 bpm
